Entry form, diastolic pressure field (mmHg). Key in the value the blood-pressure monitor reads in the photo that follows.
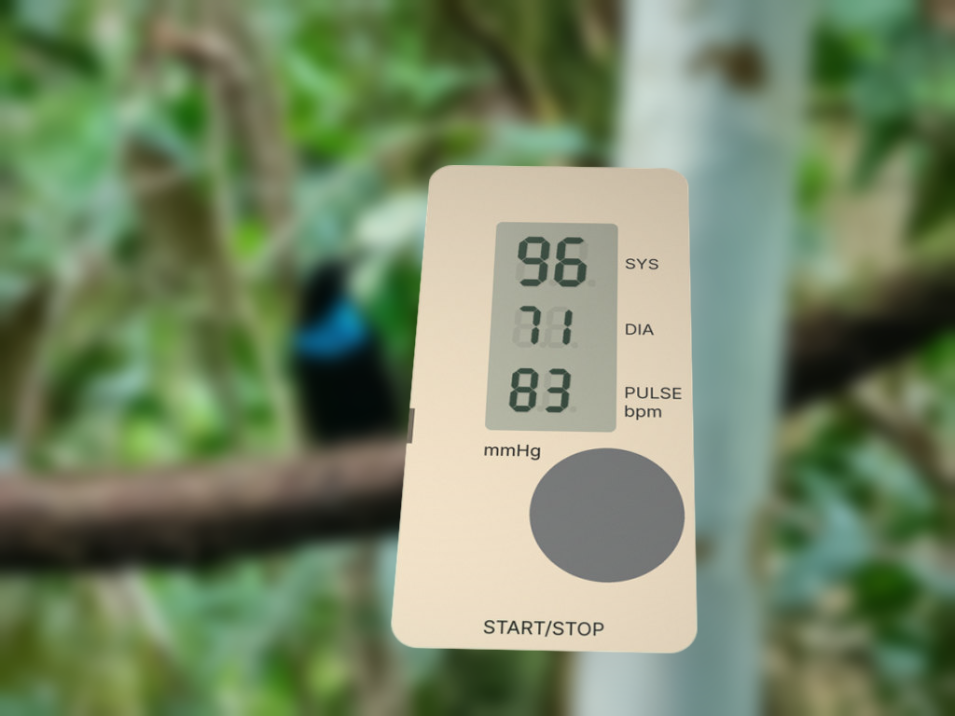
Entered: 71 mmHg
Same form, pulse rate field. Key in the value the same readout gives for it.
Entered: 83 bpm
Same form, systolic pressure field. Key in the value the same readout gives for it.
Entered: 96 mmHg
